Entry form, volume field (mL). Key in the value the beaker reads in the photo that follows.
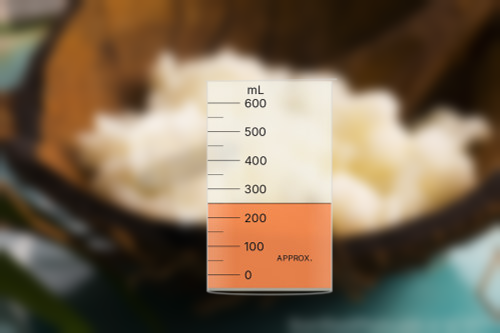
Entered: 250 mL
